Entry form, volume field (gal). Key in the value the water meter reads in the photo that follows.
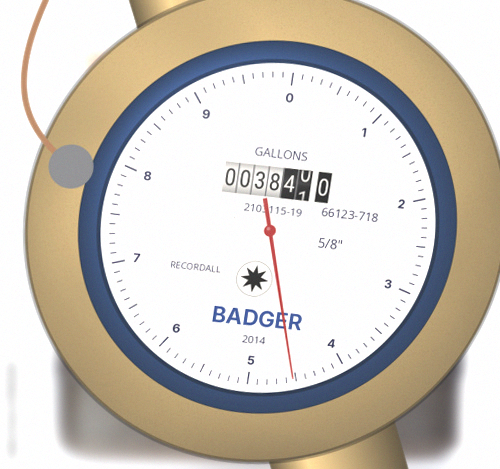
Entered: 38404.5 gal
